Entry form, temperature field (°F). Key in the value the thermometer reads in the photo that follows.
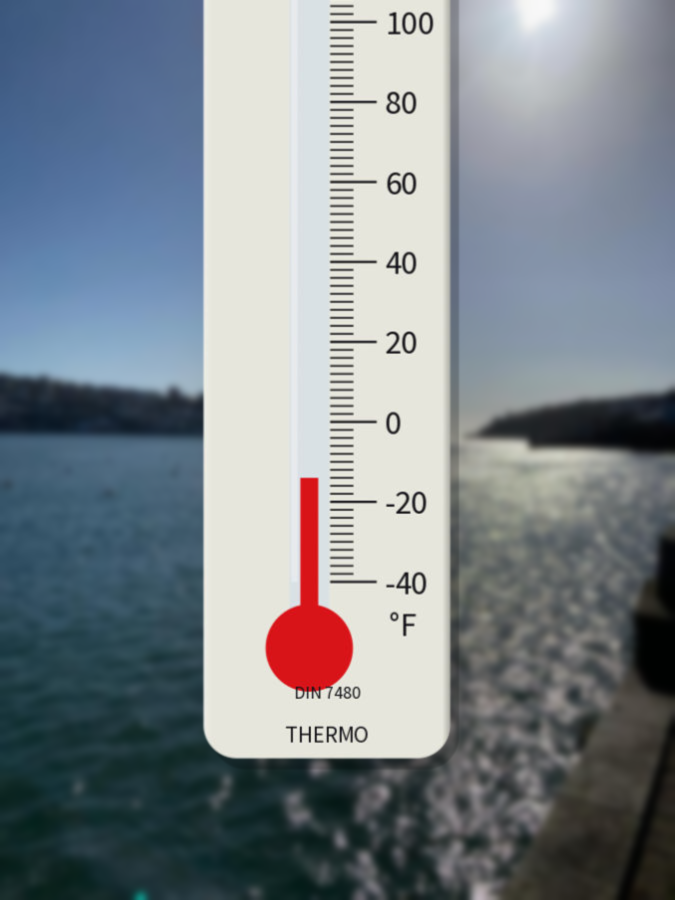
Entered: -14 °F
